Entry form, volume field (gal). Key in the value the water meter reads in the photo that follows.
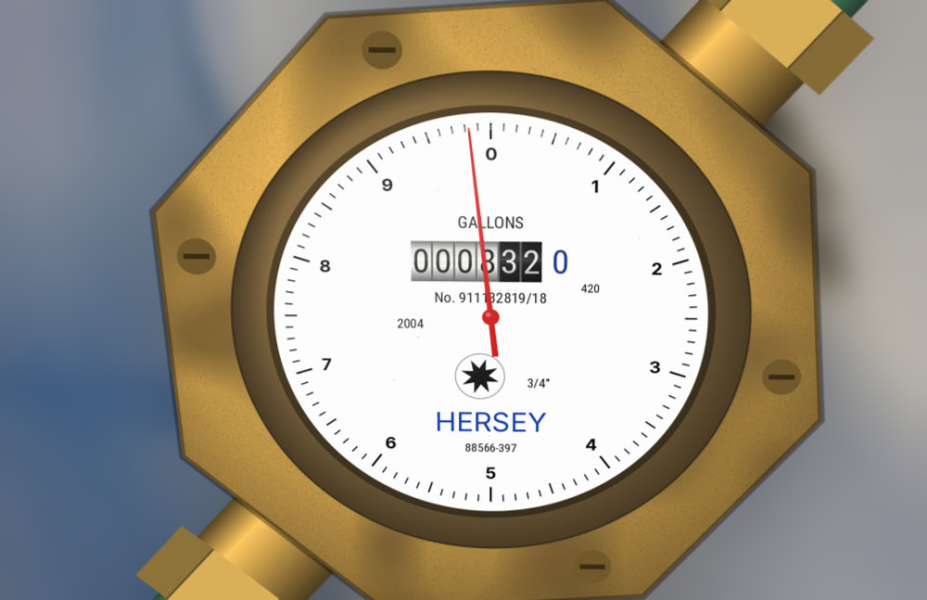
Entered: 8319.8 gal
